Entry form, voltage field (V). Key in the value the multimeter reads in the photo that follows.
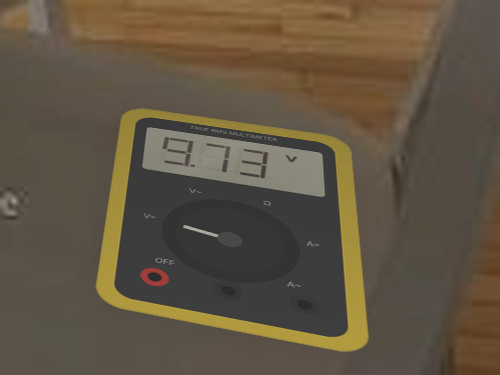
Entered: 9.73 V
